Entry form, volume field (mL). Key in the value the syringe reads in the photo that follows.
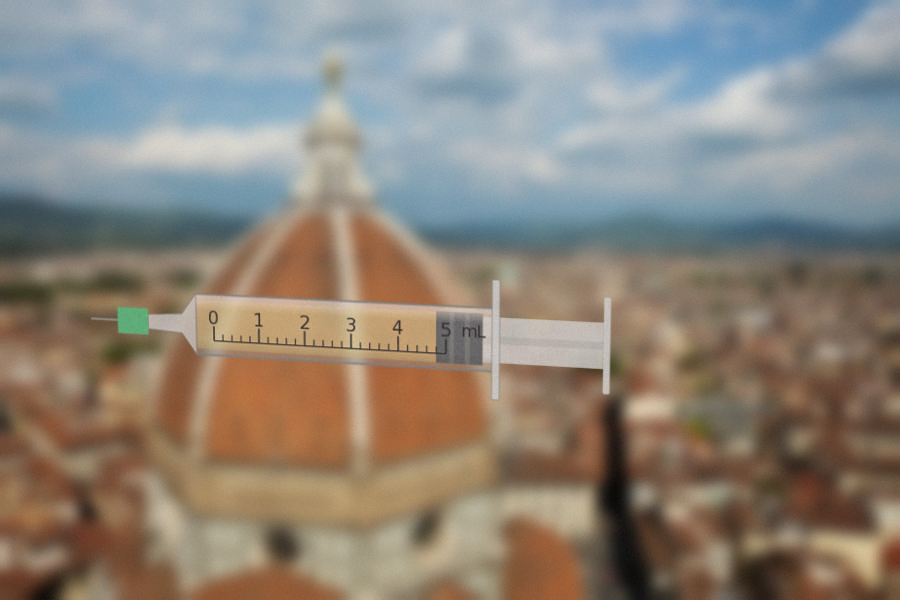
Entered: 4.8 mL
